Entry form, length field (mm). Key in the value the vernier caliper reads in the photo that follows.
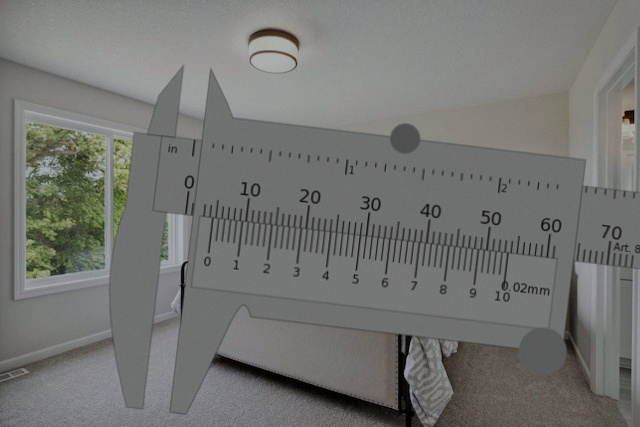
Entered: 4.5 mm
